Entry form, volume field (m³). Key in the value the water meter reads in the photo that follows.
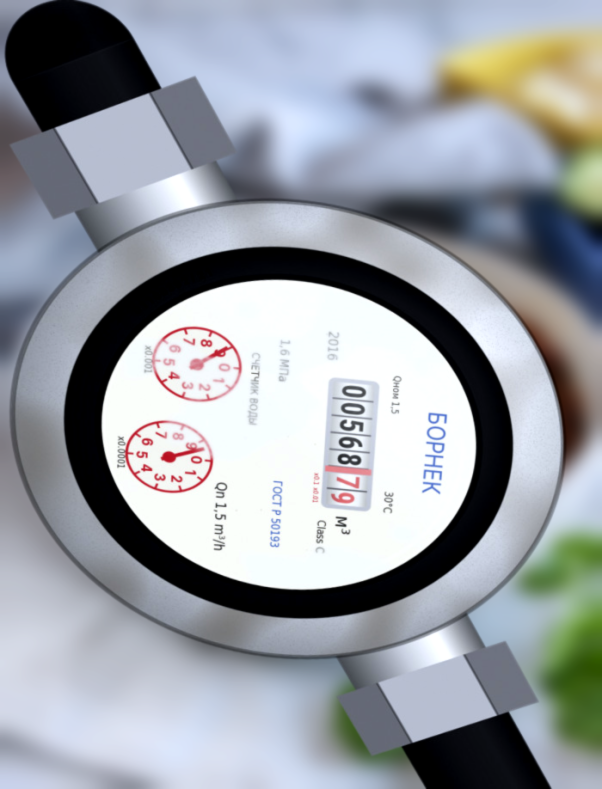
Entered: 568.7889 m³
